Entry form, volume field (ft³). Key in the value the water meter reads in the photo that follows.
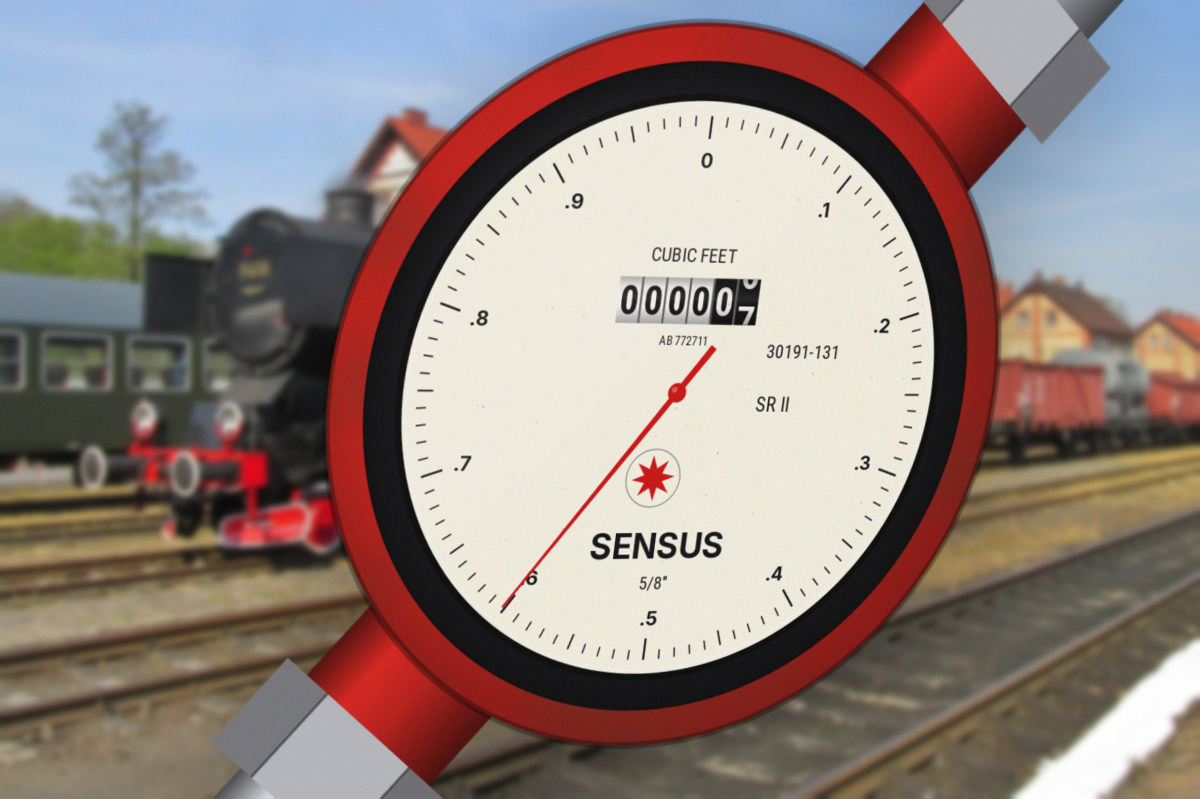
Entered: 6.60 ft³
